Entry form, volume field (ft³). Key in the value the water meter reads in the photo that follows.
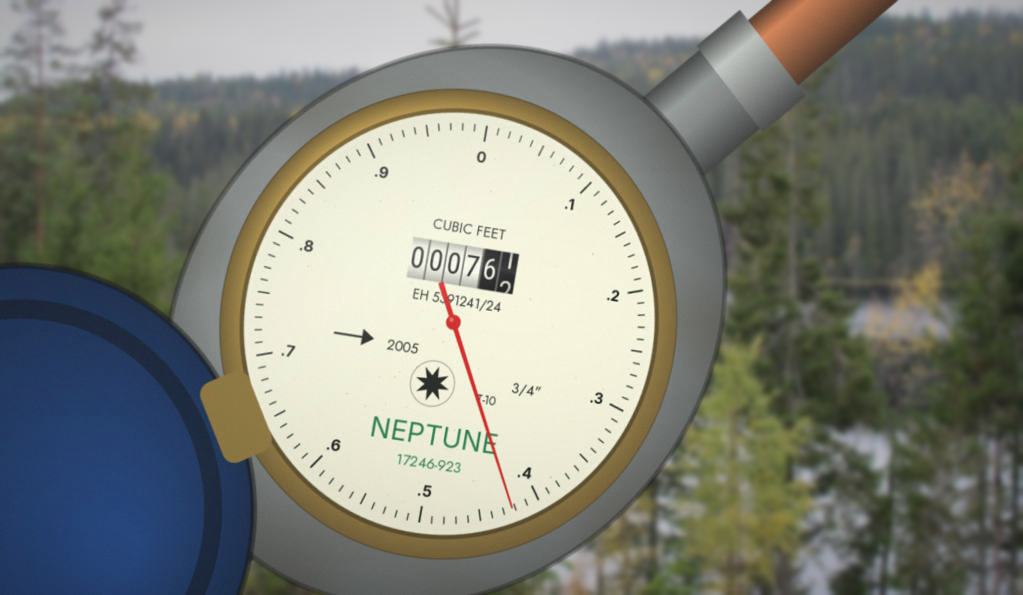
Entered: 761.42 ft³
